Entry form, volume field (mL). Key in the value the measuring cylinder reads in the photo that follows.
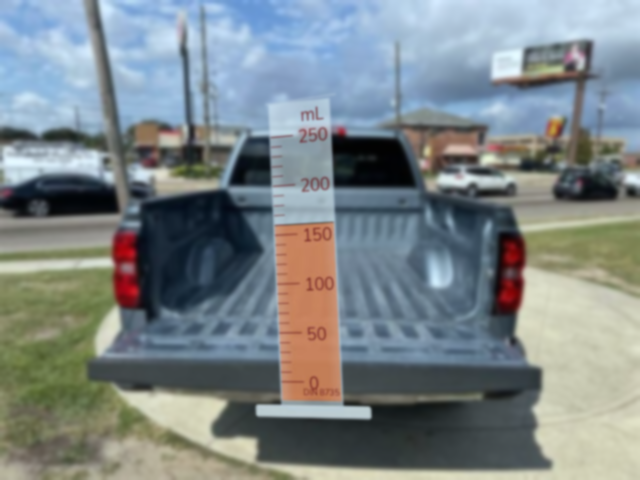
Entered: 160 mL
